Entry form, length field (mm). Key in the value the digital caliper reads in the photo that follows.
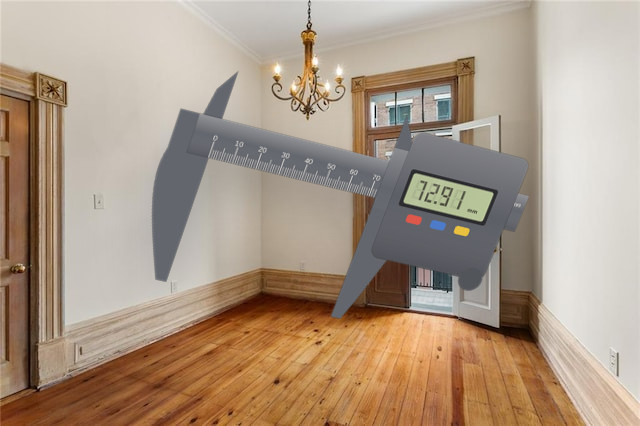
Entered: 72.91 mm
